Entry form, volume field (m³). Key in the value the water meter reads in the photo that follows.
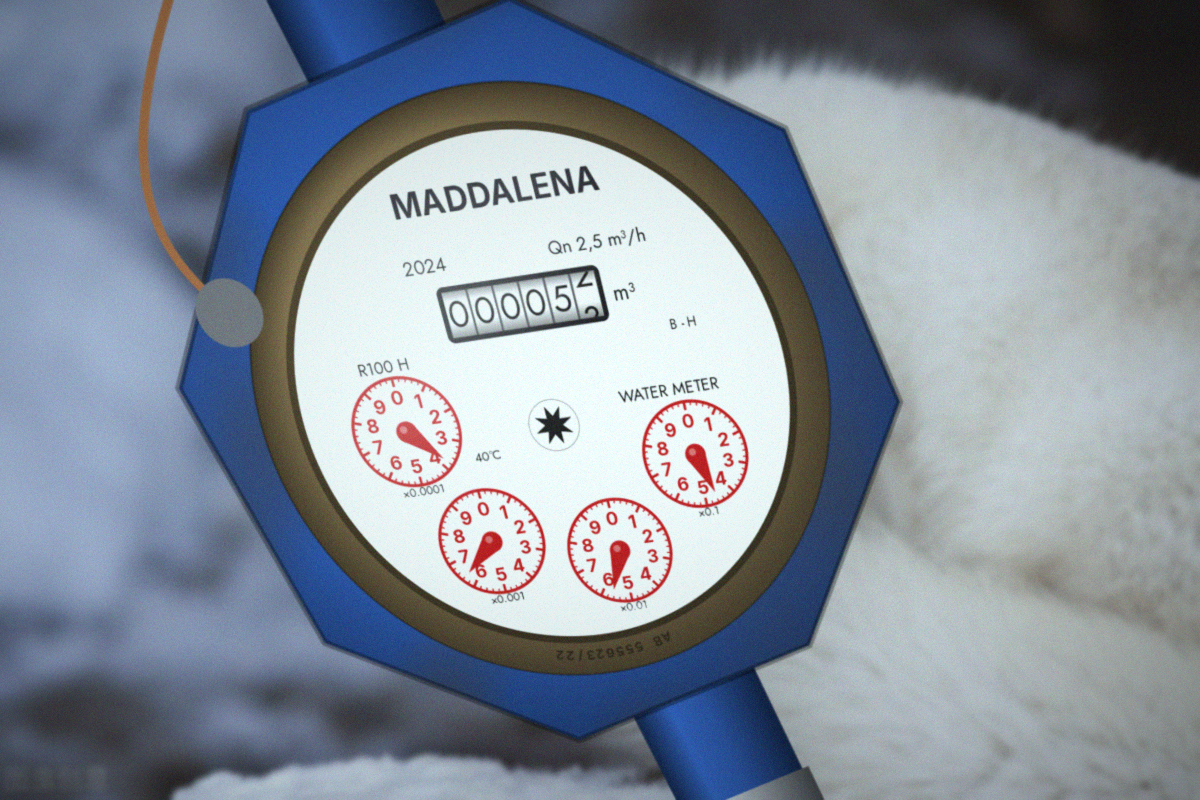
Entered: 52.4563 m³
